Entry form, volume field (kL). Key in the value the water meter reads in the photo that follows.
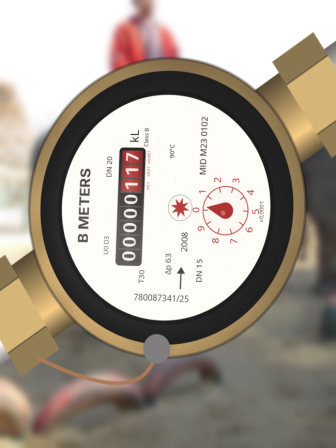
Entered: 0.1170 kL
